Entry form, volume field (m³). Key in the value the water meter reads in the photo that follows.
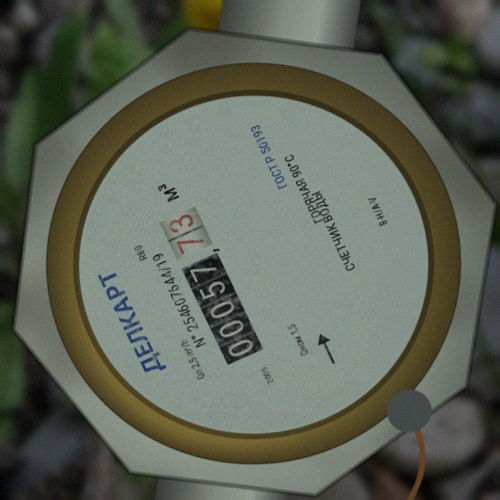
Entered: 57.73 m³
